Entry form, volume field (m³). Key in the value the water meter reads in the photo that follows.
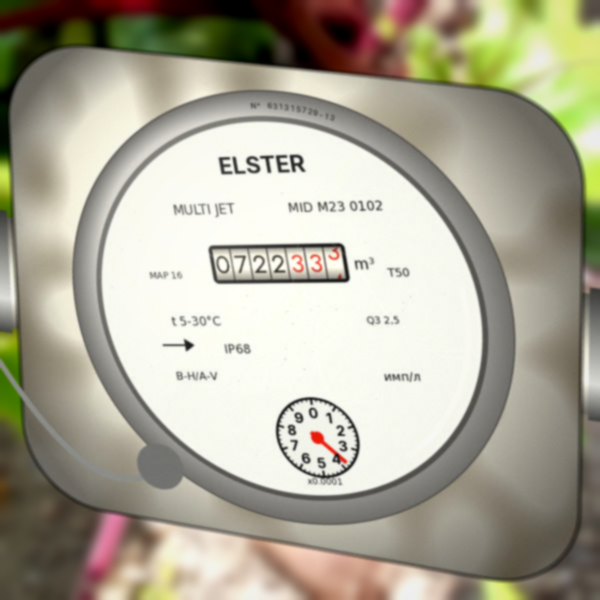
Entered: 722.3333 m³
